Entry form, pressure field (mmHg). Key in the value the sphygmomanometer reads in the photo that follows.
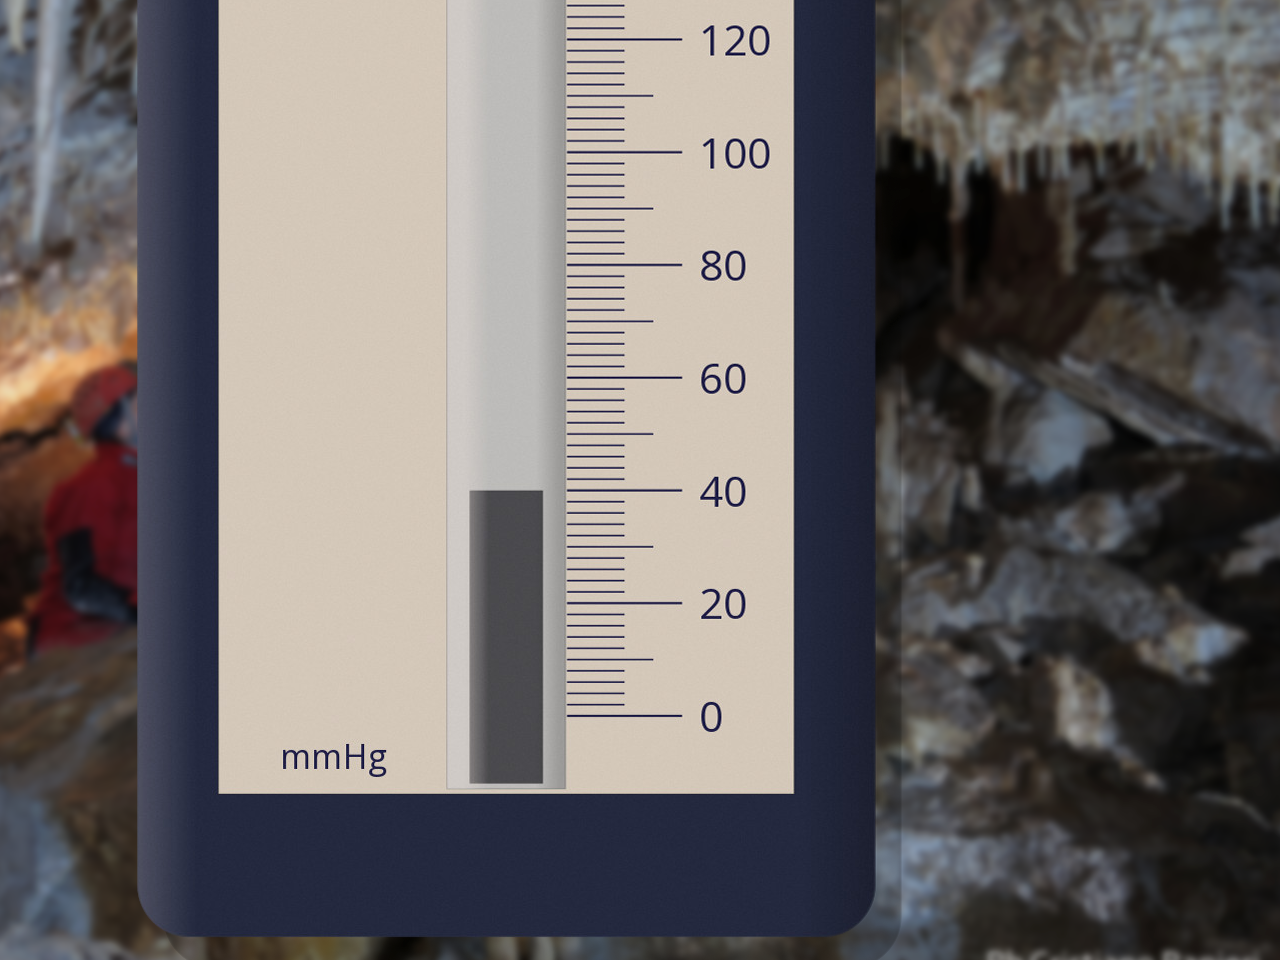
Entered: 40 mmHg
